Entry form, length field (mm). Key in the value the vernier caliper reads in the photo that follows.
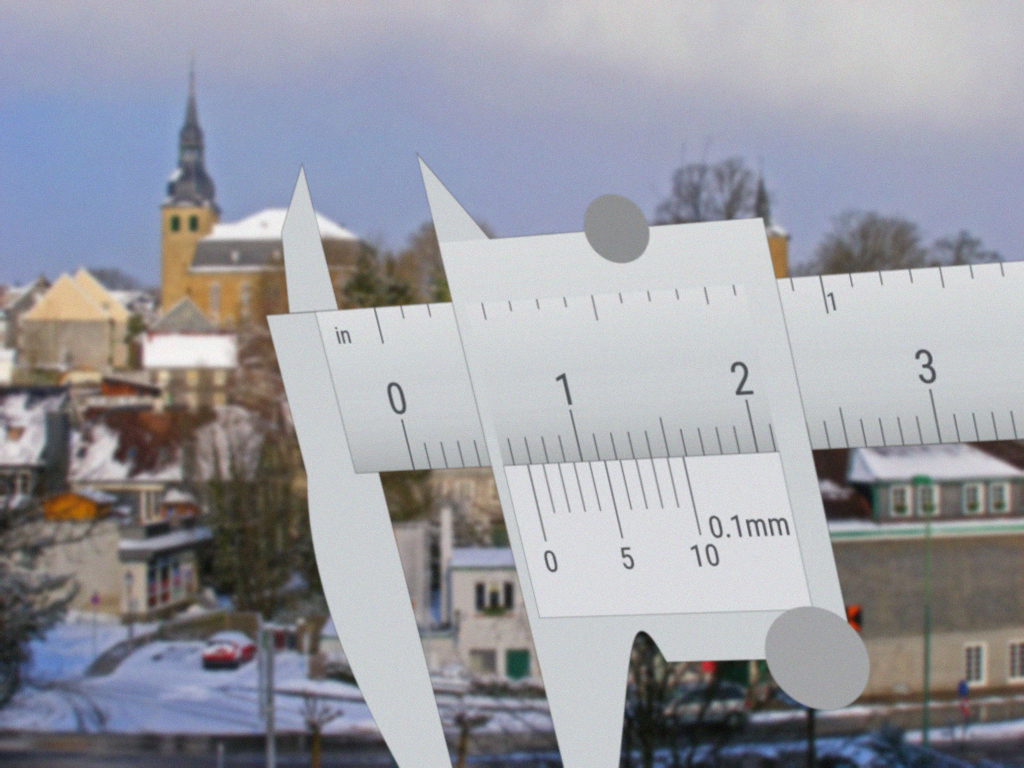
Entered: 6.8 mm
